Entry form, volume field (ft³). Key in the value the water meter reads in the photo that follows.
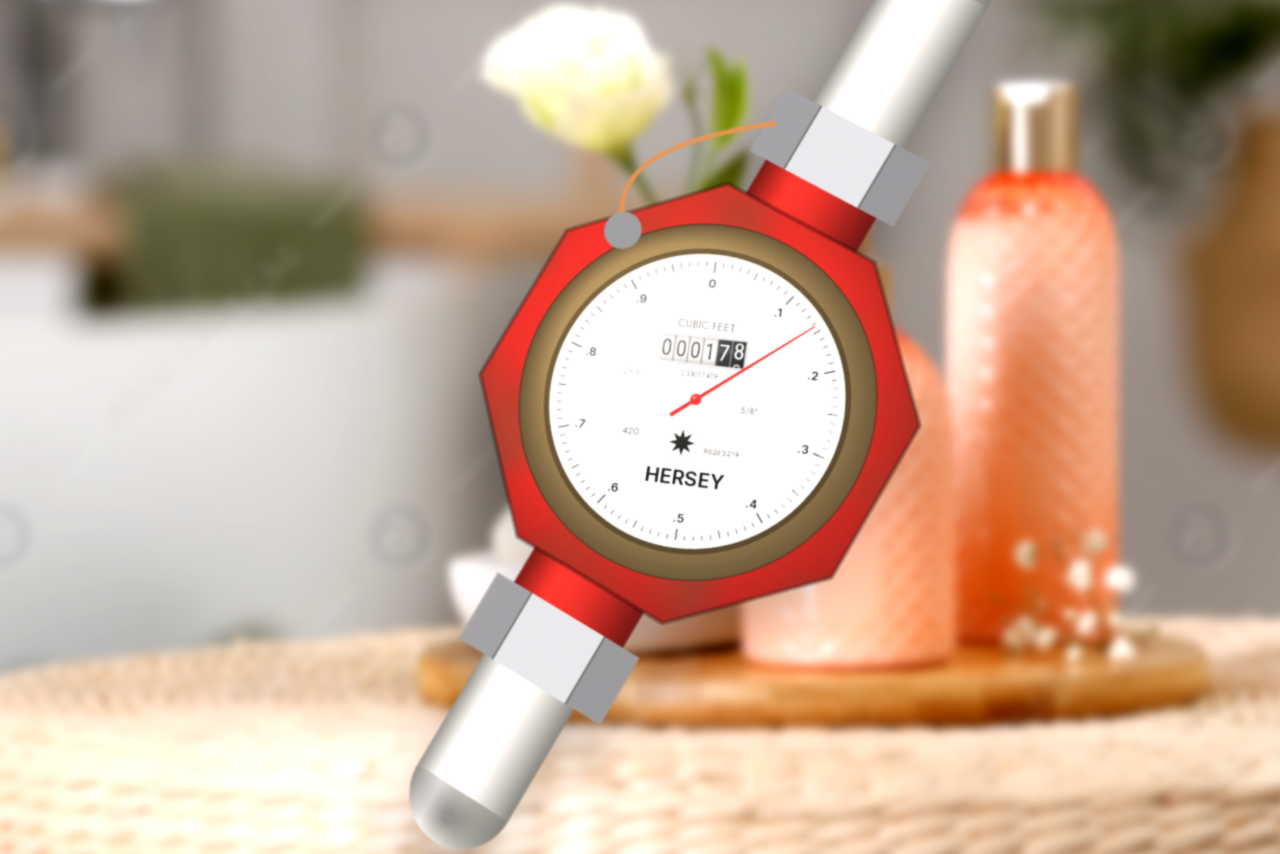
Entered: 178.14 ft³
